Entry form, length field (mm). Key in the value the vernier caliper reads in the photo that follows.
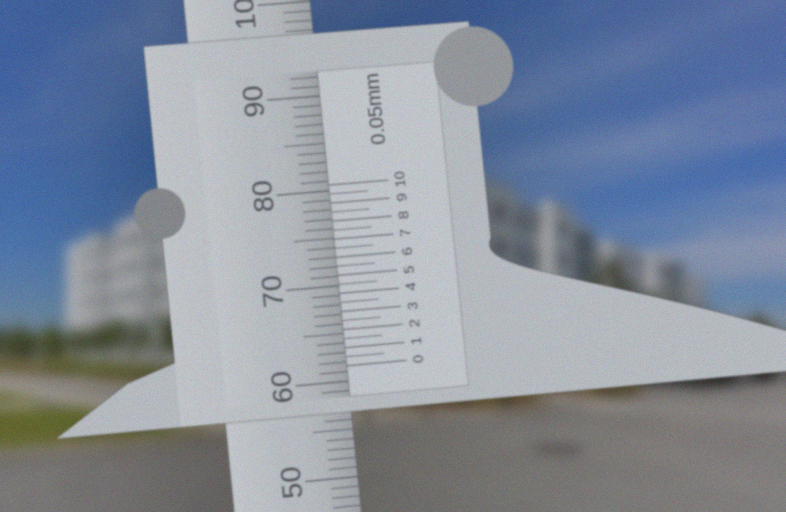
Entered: 61.6 mm
